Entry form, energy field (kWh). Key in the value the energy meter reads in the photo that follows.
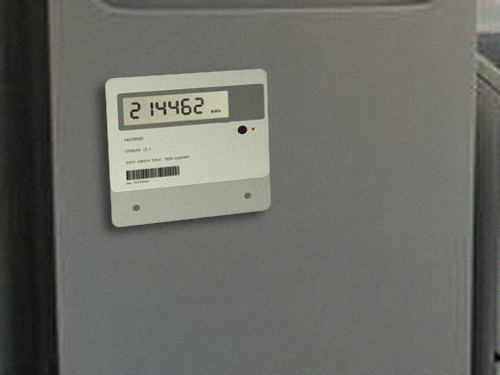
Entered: 214462 kWh
